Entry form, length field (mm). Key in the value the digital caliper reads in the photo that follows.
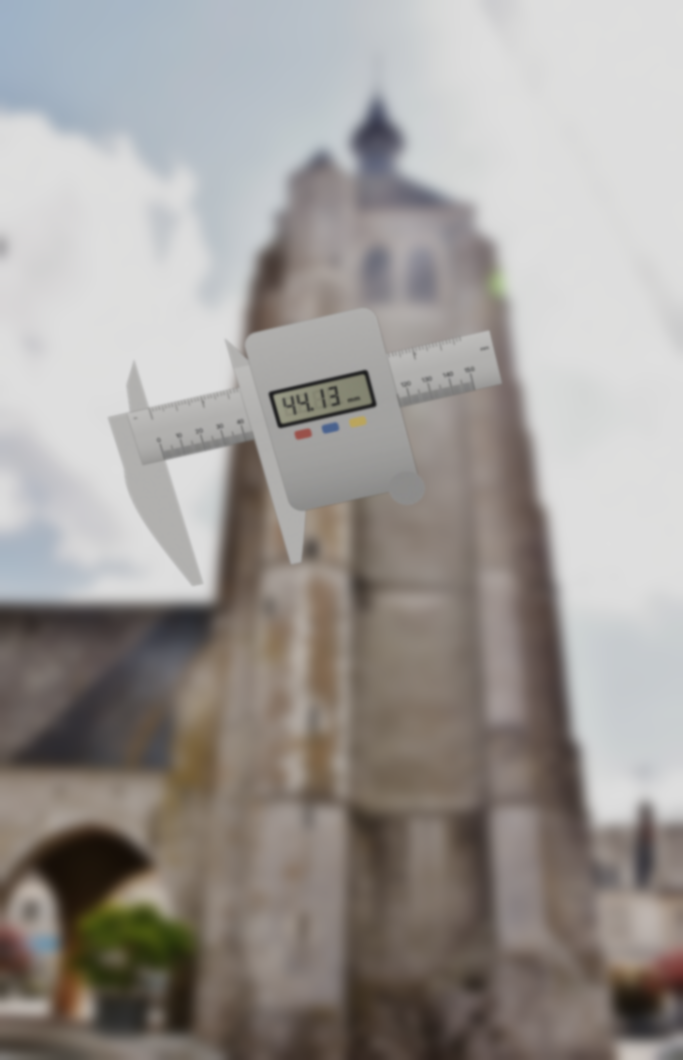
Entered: 44.13 mm
